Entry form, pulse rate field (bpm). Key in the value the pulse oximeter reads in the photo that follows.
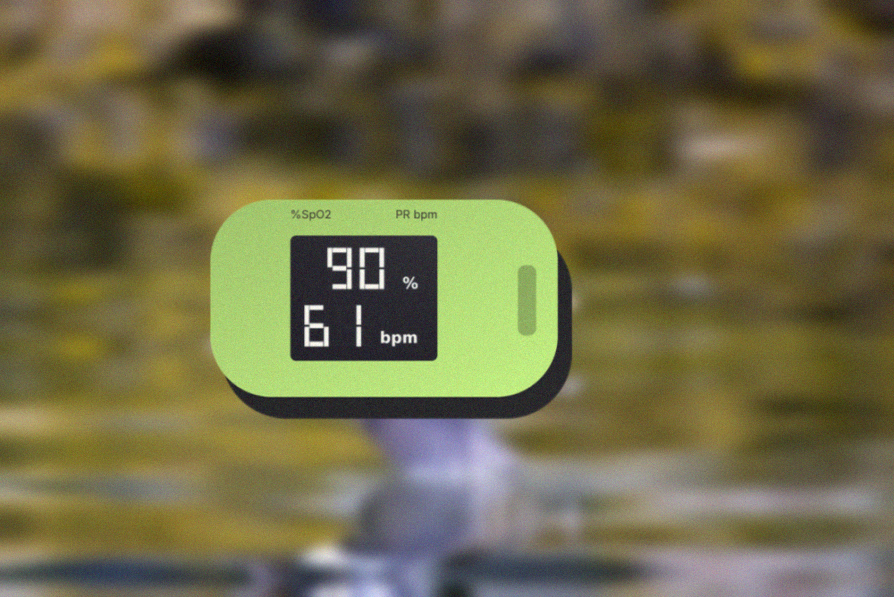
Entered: 61 bpm
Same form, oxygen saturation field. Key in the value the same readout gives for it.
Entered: 90 %
